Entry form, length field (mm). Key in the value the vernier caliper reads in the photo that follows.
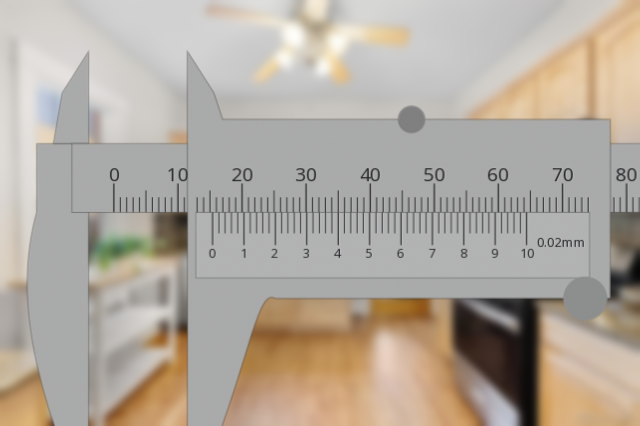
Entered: 15.4 mm
